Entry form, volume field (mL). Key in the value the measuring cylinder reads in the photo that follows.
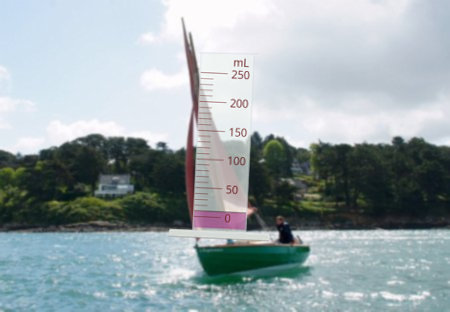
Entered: 10 mL
